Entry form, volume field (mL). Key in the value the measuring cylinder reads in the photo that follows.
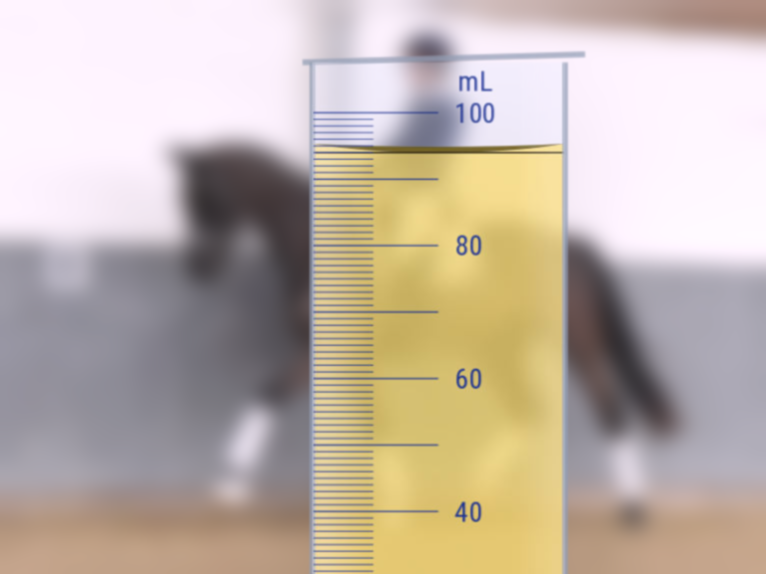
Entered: 94 mL
